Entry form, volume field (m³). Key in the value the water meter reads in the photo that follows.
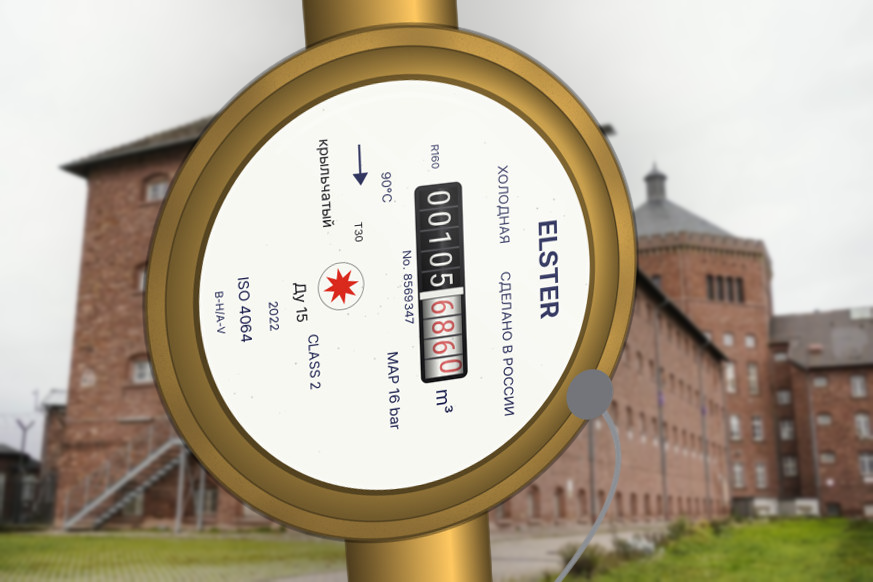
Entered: 105.6860 m³
